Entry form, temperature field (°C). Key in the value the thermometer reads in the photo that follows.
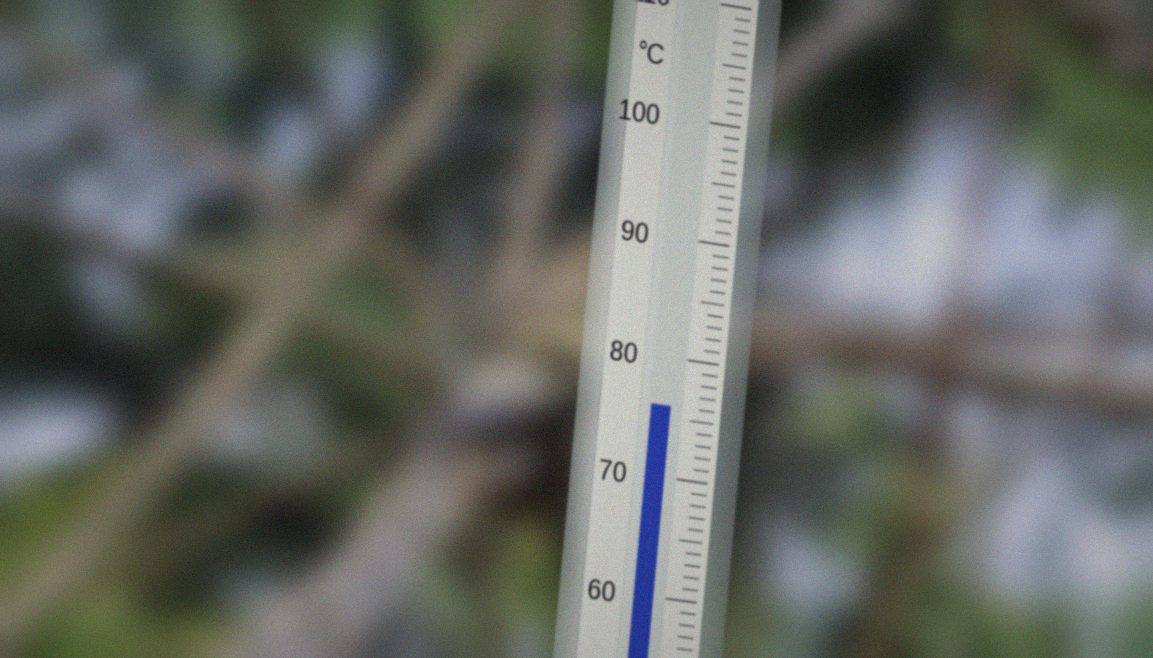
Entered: 76 °C
